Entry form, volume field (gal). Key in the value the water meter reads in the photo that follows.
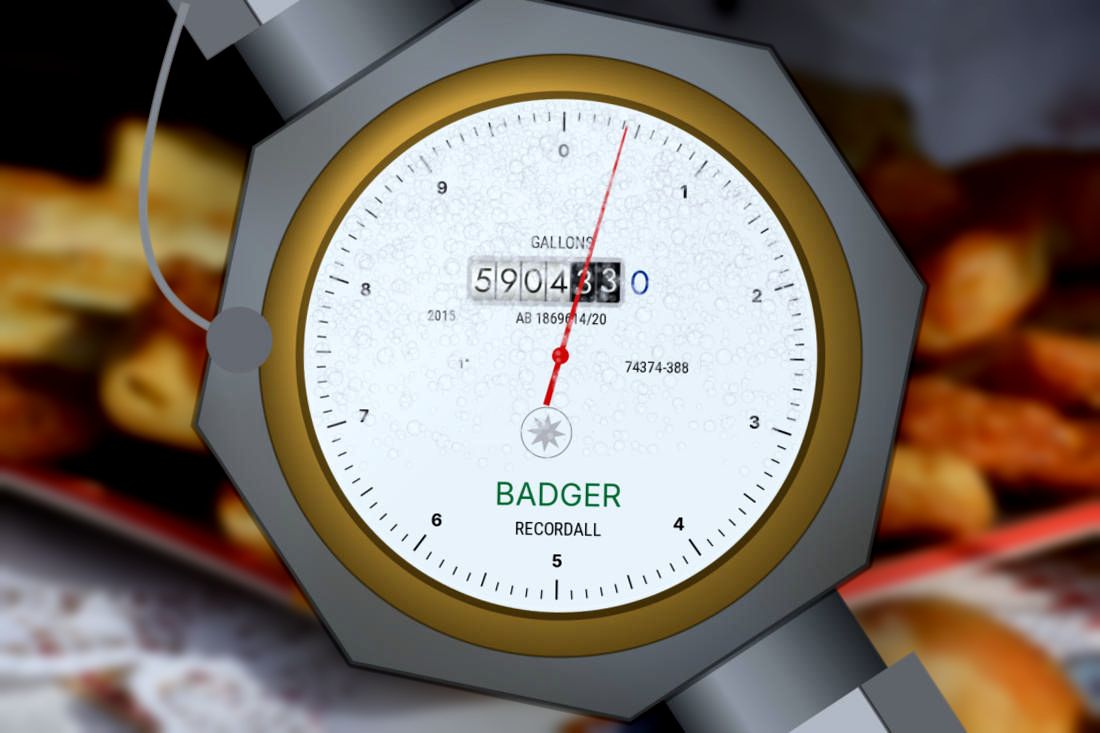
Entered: 5904330.4 gal
